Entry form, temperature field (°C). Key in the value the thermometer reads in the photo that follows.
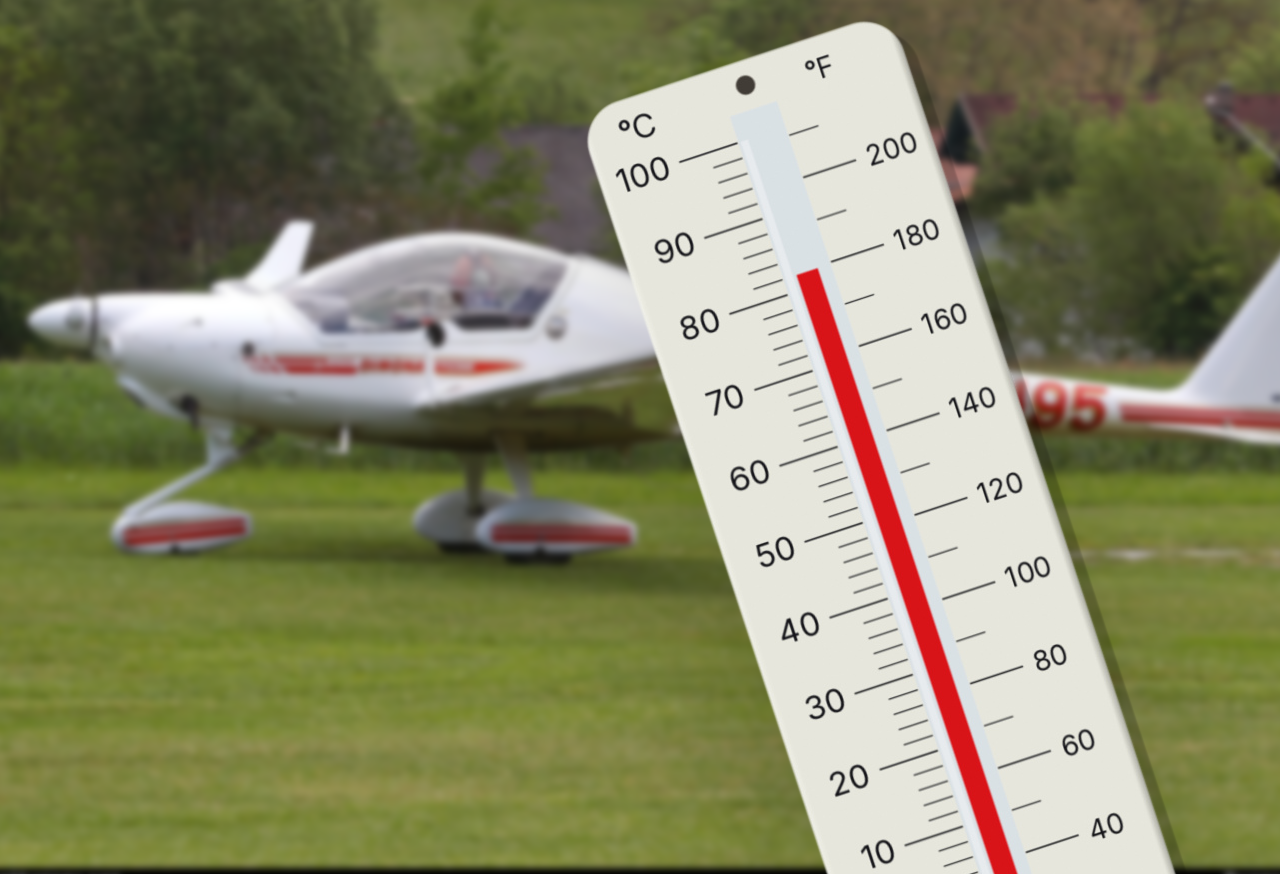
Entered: 82 °C
